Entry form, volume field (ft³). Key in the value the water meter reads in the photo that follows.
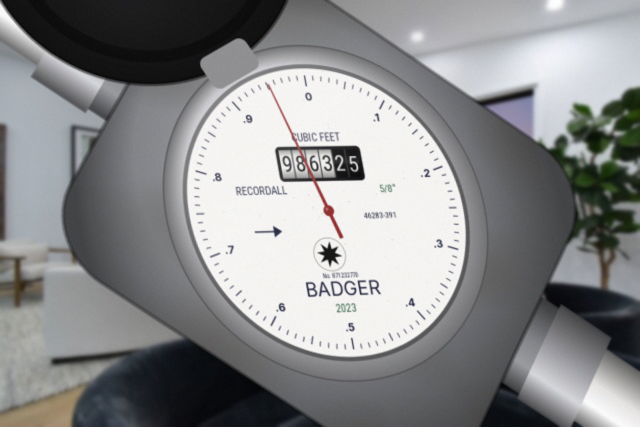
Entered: 986324.95 ft³
